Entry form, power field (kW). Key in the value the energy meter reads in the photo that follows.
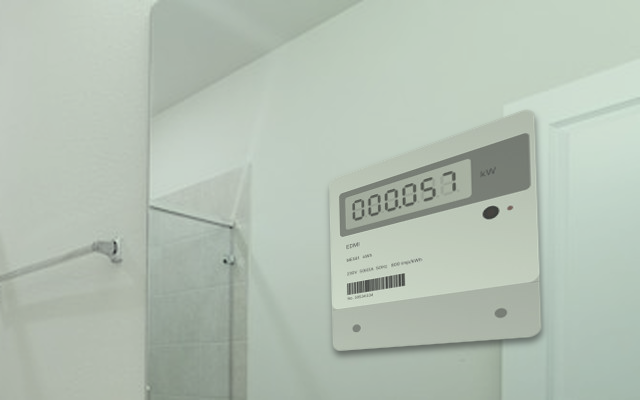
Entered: 0.057 kW
